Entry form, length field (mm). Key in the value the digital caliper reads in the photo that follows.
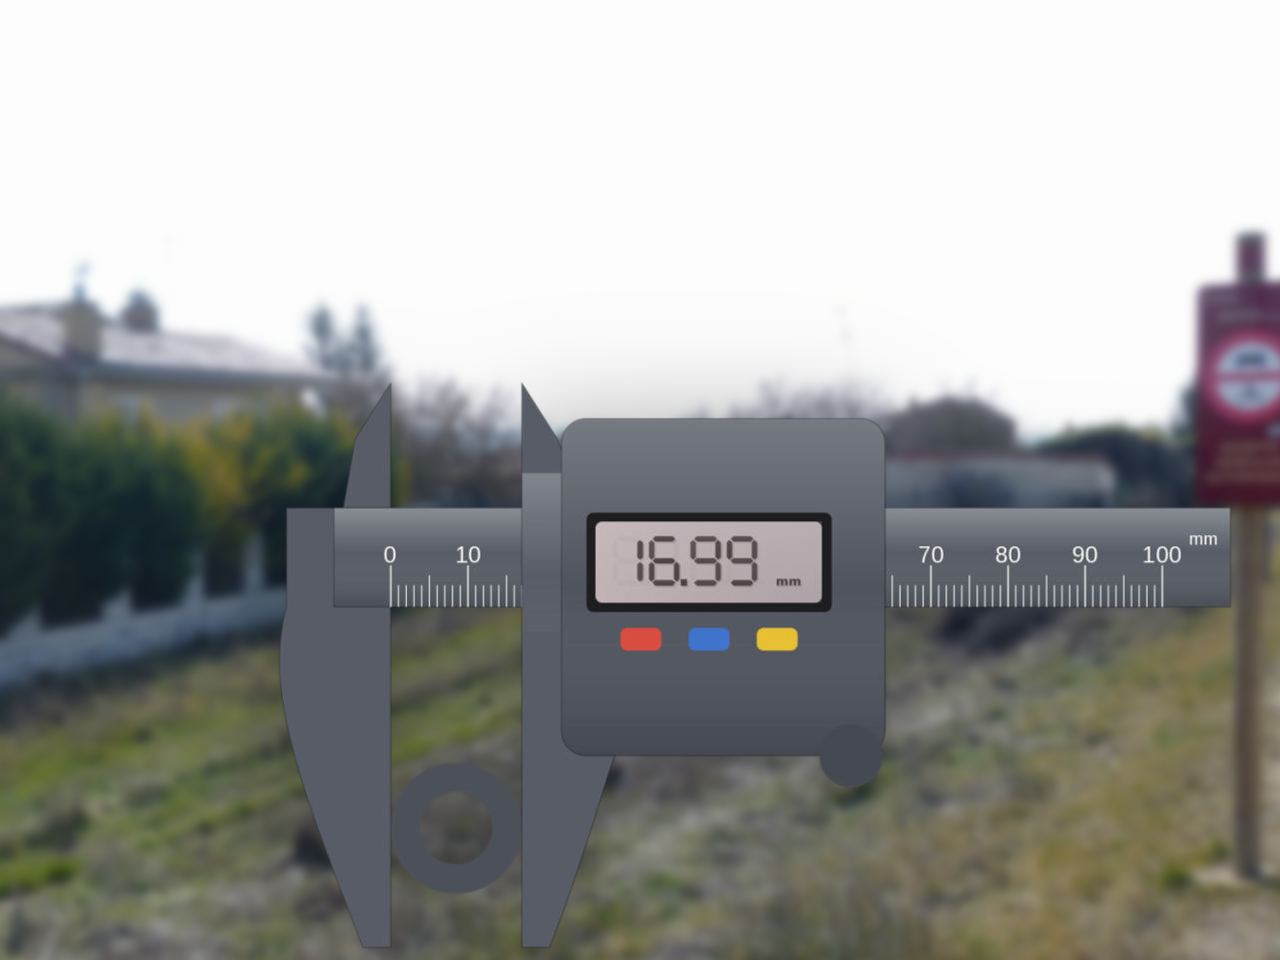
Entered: 16.99 mm
